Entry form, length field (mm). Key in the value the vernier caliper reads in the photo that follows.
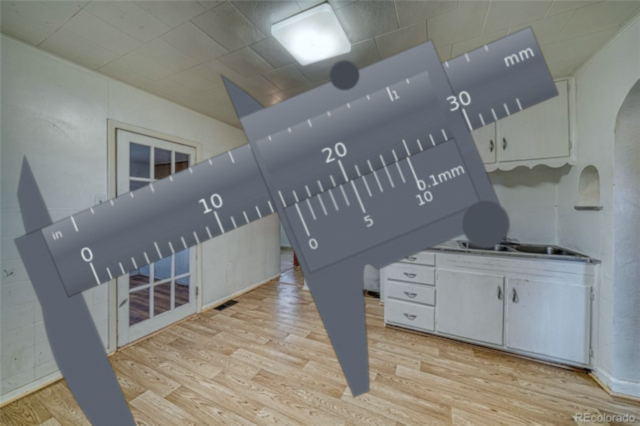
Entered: 15.8 mm
